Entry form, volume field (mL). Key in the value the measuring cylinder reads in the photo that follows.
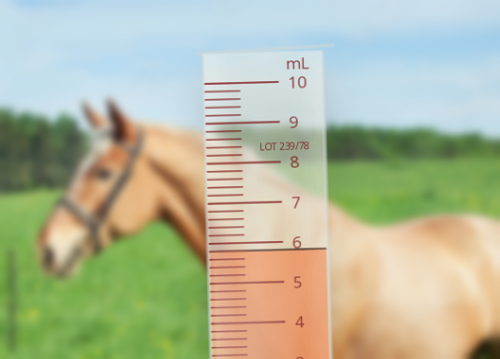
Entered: 5.8 mL
